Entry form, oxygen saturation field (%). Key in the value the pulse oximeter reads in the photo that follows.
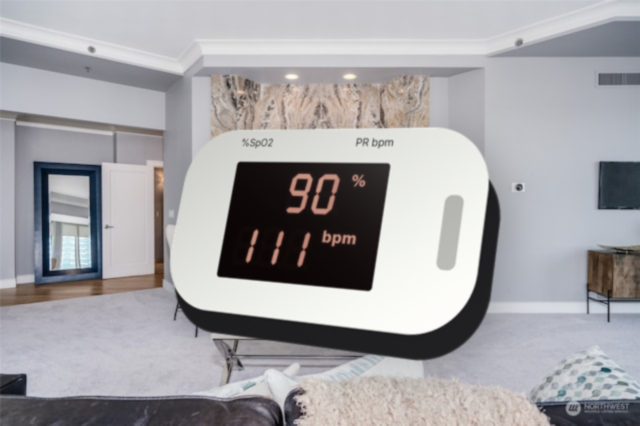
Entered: 90 %
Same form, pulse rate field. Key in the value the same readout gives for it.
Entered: 111 bpm
